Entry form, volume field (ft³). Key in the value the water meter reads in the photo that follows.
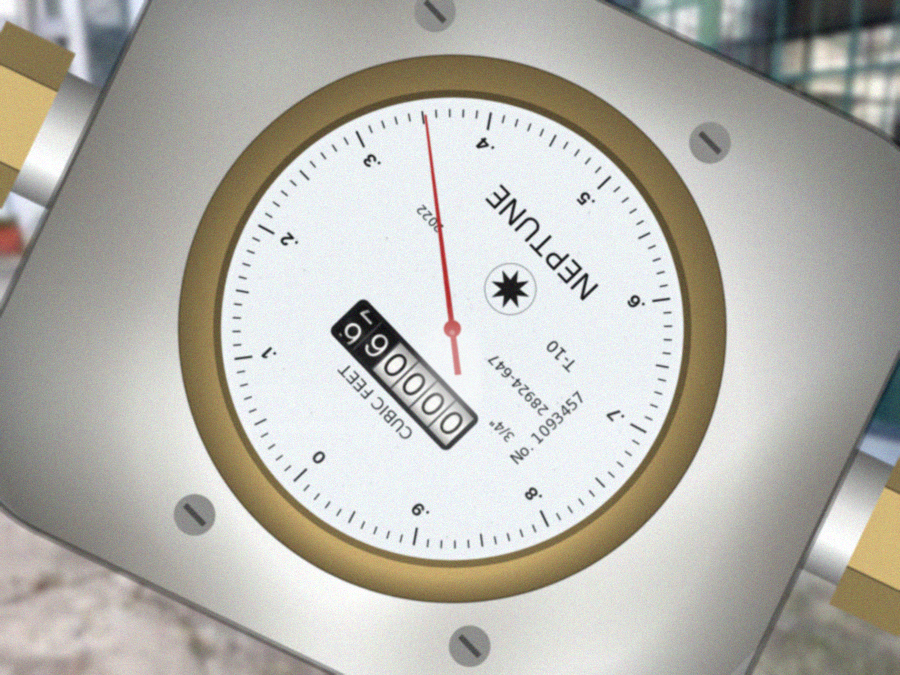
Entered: 66.35 ft³
